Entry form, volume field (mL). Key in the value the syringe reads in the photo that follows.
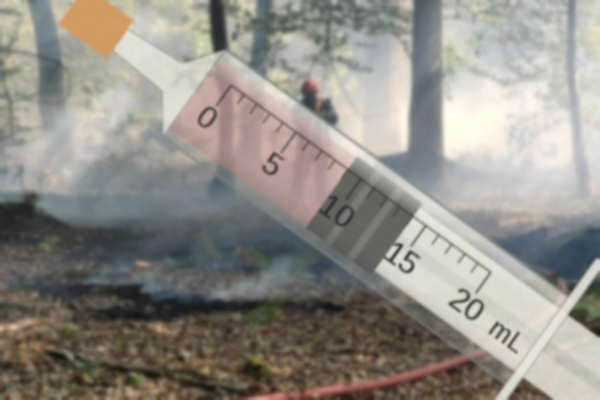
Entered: 9 mL
